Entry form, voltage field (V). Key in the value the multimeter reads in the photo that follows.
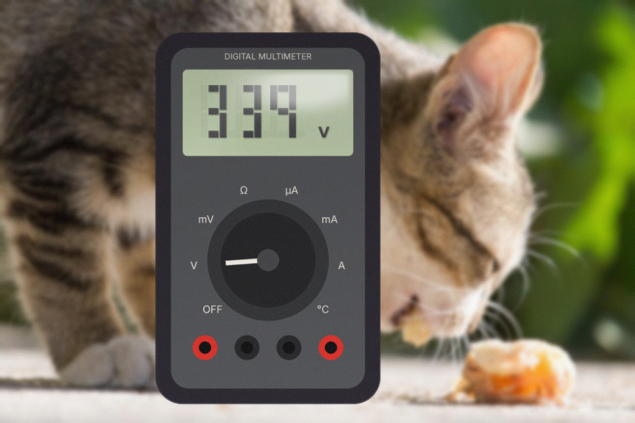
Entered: 339 V
